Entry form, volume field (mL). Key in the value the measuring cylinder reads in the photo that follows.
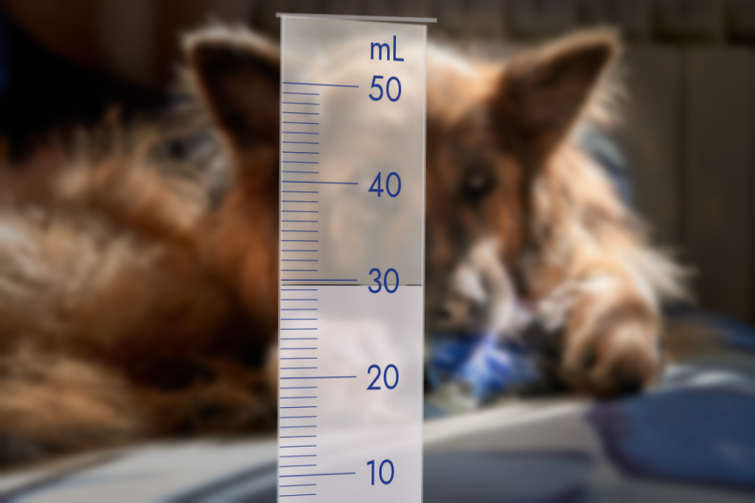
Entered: 29.5 mL
